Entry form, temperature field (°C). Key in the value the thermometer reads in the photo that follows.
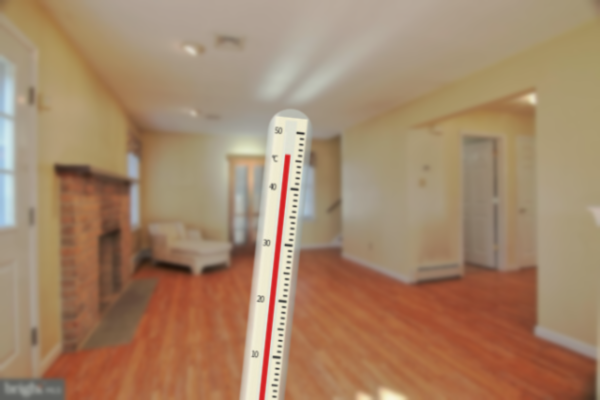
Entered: 46 °C
